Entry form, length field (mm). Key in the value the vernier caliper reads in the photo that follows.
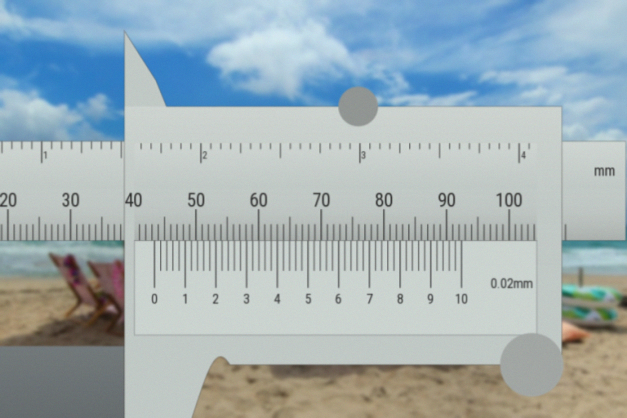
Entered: 43.4 mm
